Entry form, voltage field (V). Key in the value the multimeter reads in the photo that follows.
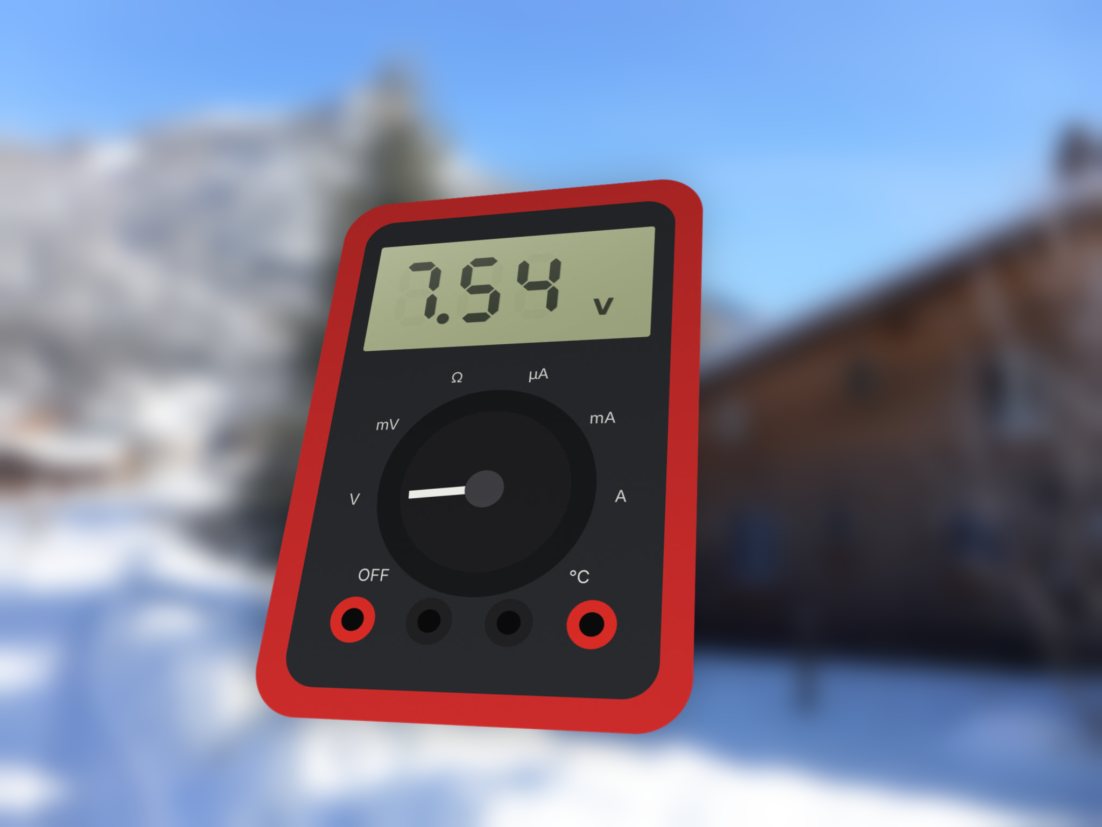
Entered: 7.54 V
